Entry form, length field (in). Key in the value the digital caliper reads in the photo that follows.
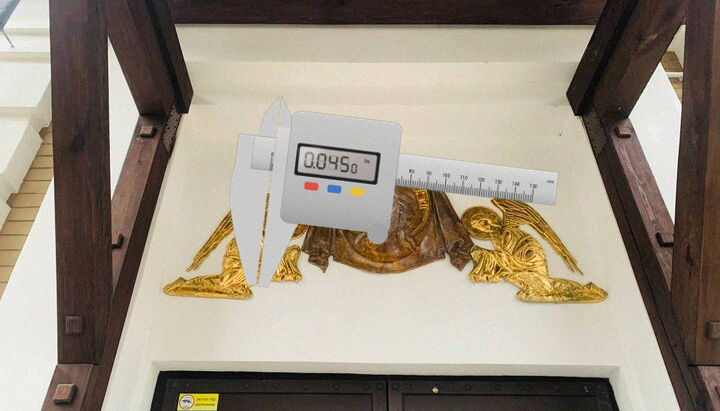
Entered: 0.0450 in
